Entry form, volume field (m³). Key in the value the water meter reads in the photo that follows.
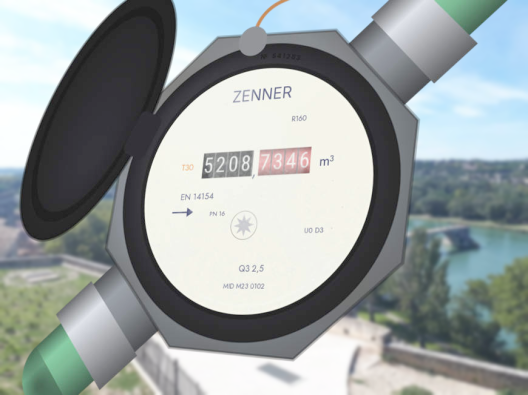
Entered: 5208.7346 m³
